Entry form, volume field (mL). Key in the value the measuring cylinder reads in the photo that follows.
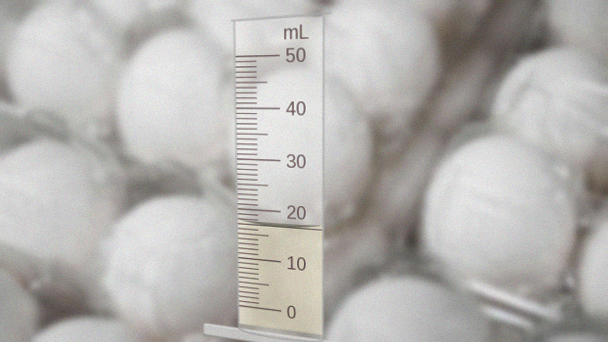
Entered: 17 mL
